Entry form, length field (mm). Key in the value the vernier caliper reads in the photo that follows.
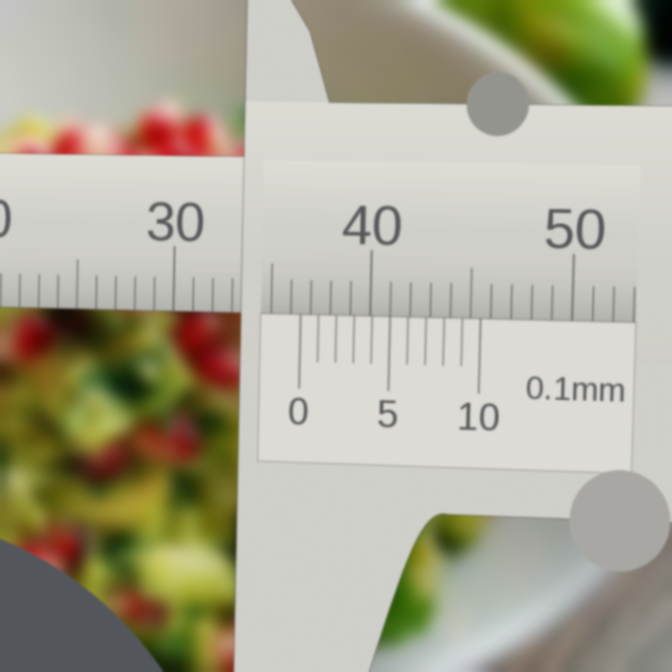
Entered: 36.5 mm
